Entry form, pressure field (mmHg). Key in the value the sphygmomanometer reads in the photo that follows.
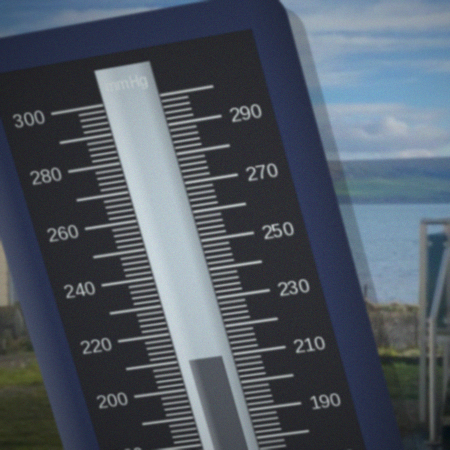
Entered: 210 mmHg
